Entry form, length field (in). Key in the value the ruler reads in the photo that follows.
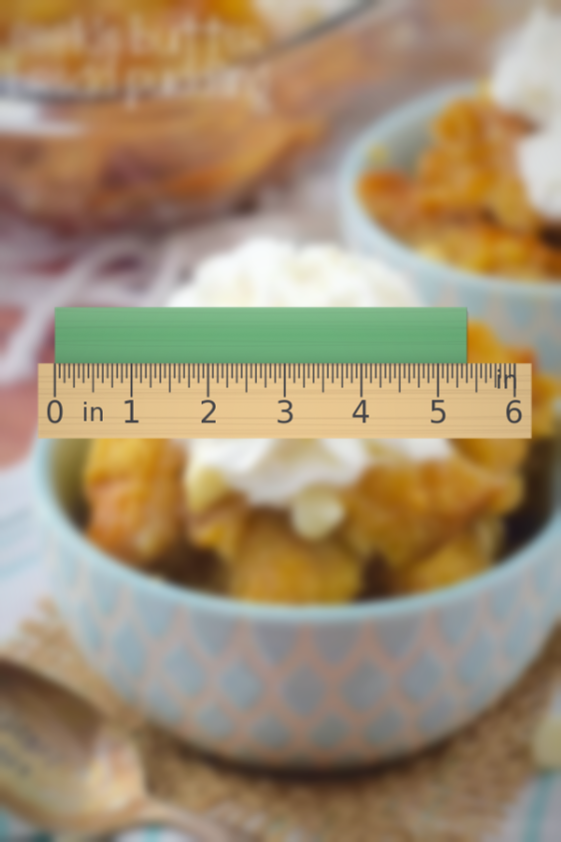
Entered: 5.375 in
